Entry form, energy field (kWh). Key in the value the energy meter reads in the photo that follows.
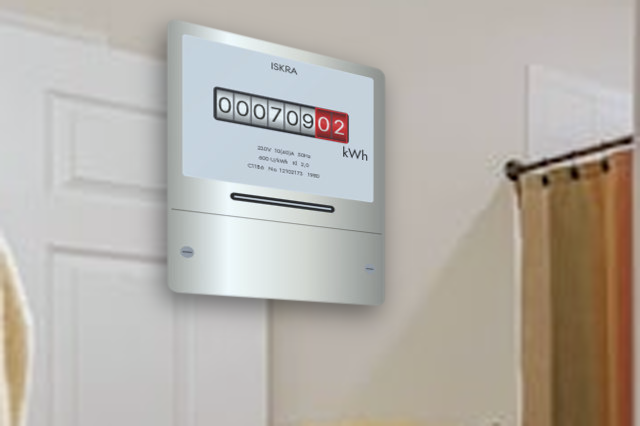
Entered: 709.02 kWh
